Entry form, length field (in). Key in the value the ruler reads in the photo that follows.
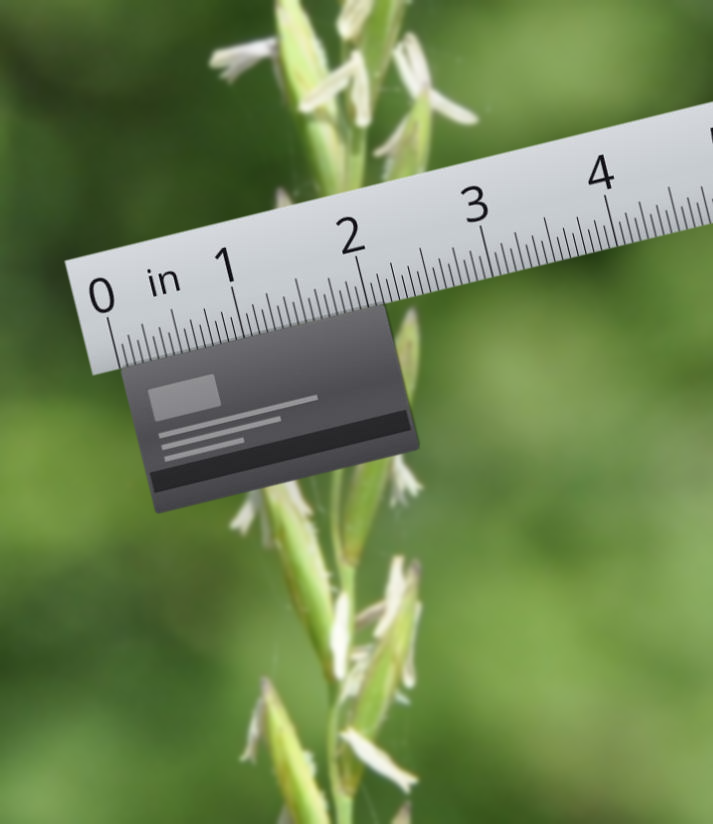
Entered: 2.125 in
